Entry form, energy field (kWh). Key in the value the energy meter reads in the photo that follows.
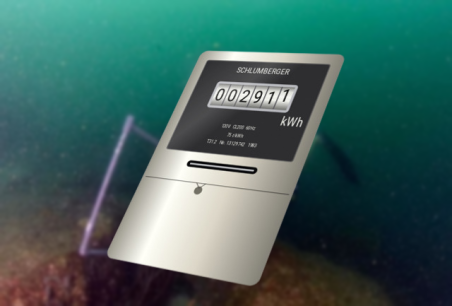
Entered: 2911 kWh
